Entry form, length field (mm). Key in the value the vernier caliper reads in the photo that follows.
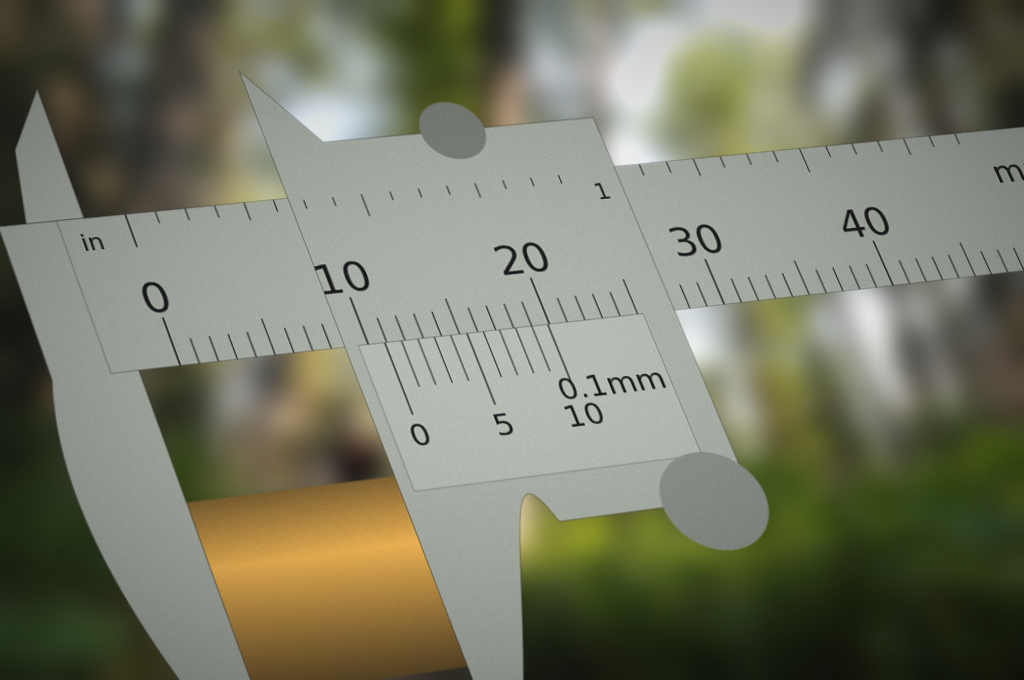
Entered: 10.9 mm
